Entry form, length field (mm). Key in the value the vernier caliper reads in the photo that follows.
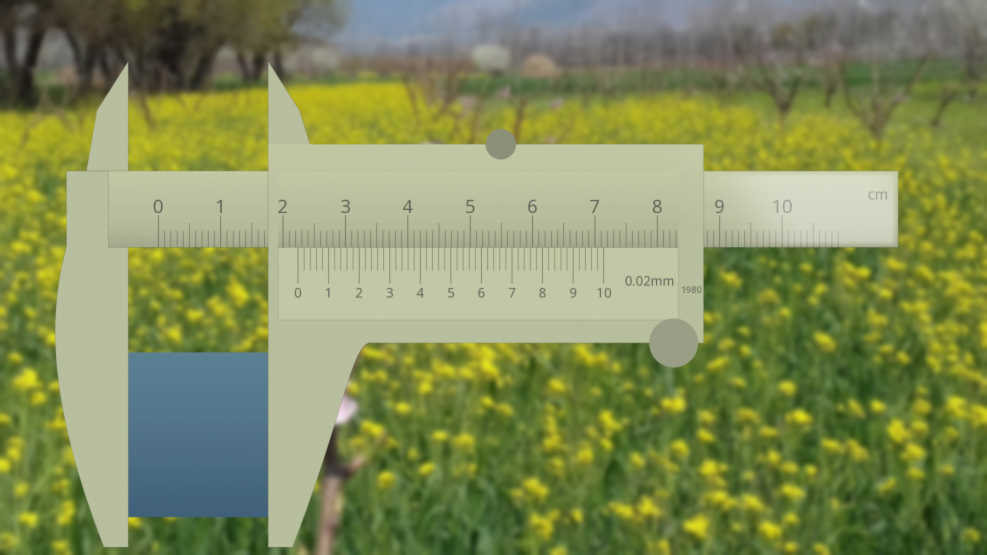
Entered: 22.4 mm
